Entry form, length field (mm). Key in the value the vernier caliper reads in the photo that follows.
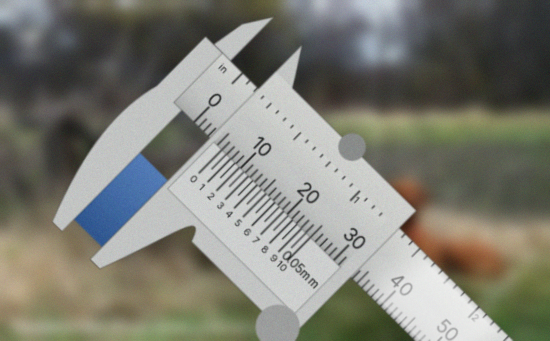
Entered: 6.0 mm
